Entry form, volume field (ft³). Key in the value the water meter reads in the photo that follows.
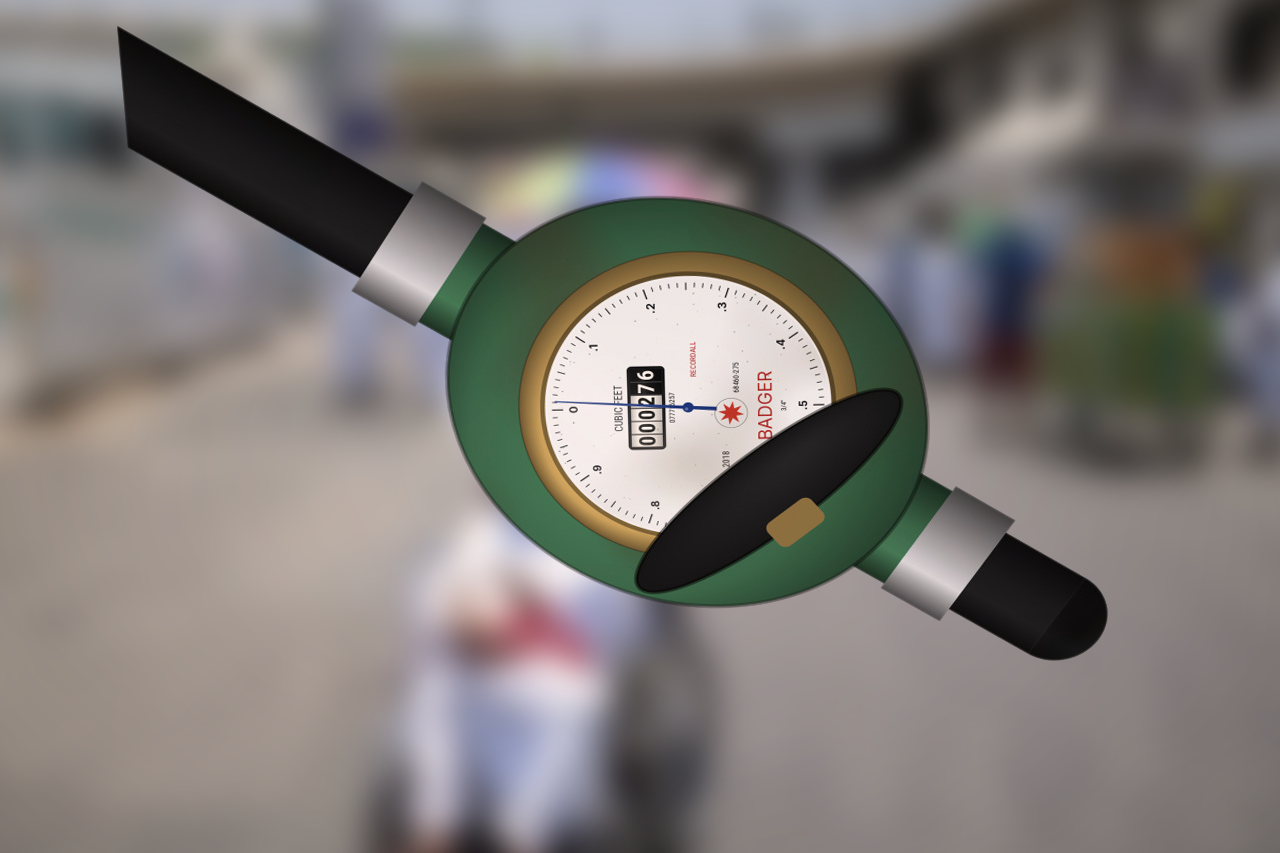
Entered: 276.01 ft³
